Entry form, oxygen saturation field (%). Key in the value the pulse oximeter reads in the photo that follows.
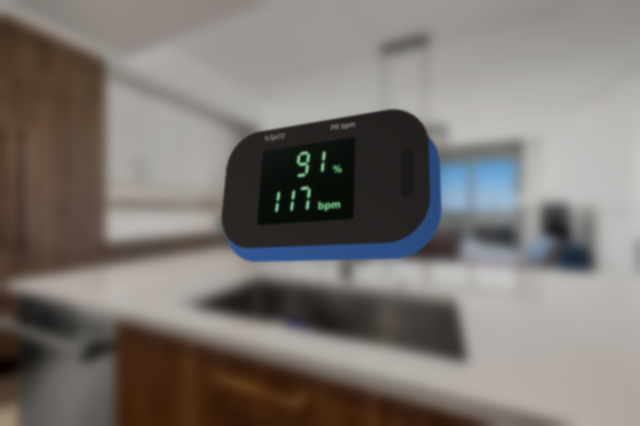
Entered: 91 %
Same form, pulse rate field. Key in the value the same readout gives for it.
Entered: 117 bpm
